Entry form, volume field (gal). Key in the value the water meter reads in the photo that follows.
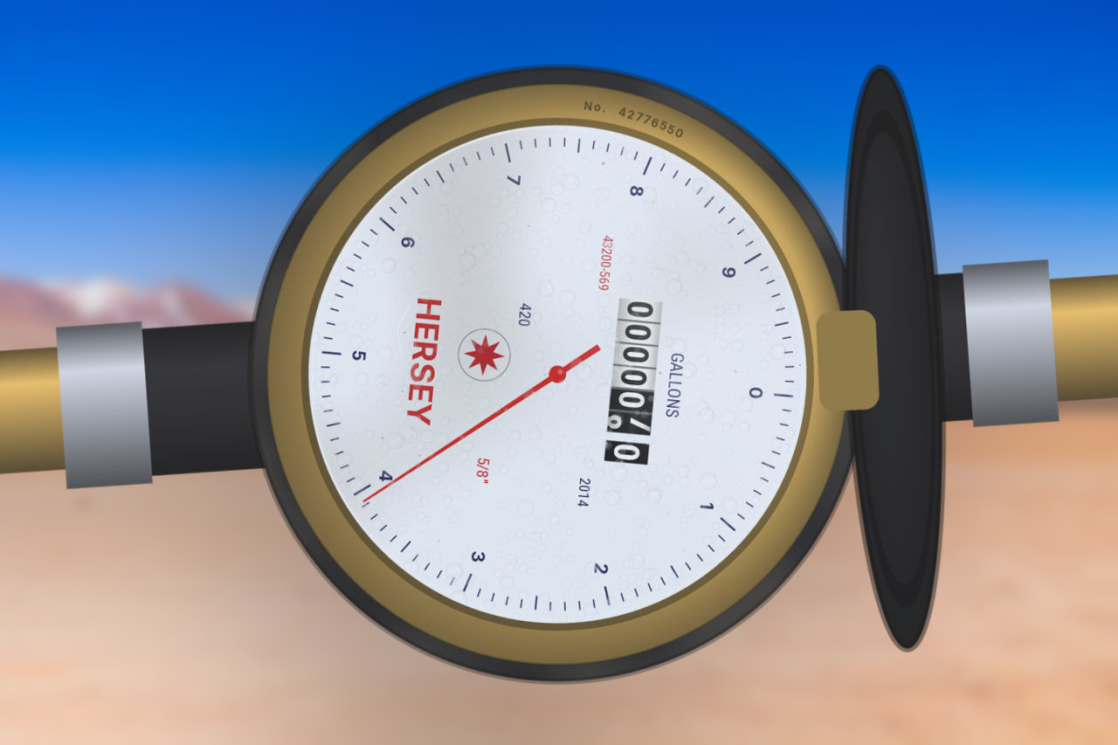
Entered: 73.9 gal
